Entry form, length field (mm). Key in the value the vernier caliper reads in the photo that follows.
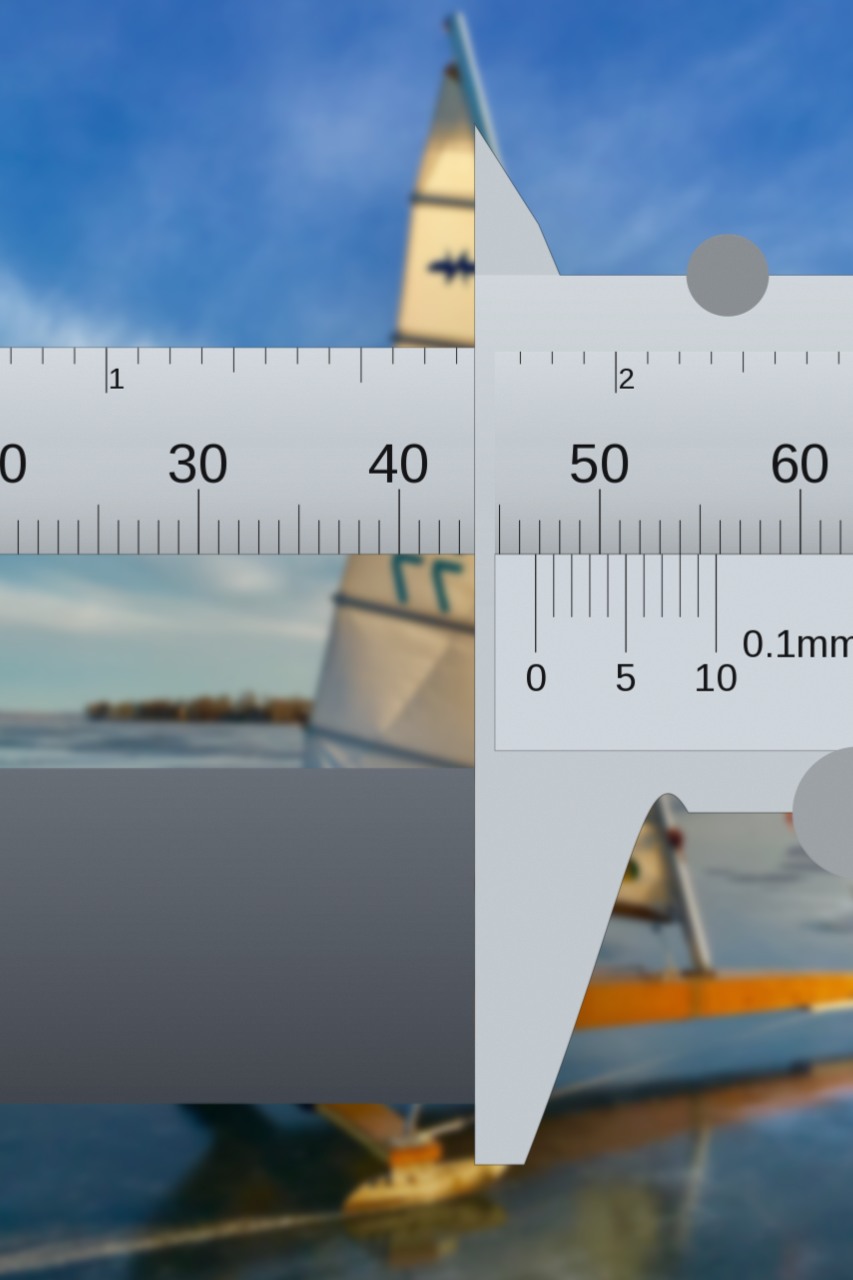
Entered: 46.8 mm
